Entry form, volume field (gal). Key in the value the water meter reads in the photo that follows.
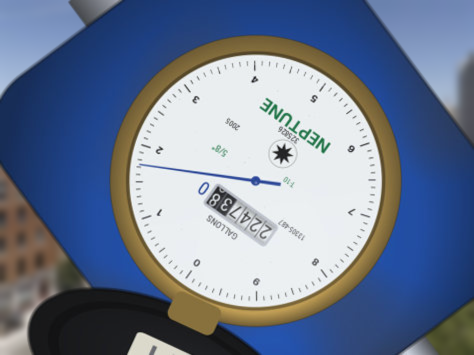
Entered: 2247381.7 gal
